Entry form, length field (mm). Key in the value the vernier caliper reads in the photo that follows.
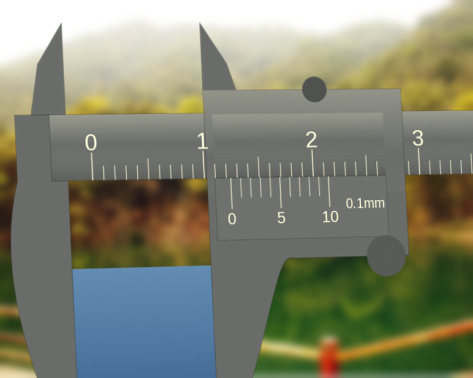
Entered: 12.4 mm
